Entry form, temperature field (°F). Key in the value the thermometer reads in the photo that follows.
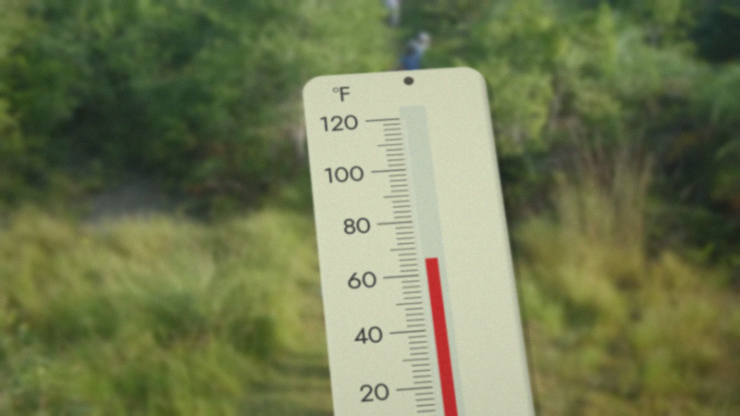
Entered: 66 °F
